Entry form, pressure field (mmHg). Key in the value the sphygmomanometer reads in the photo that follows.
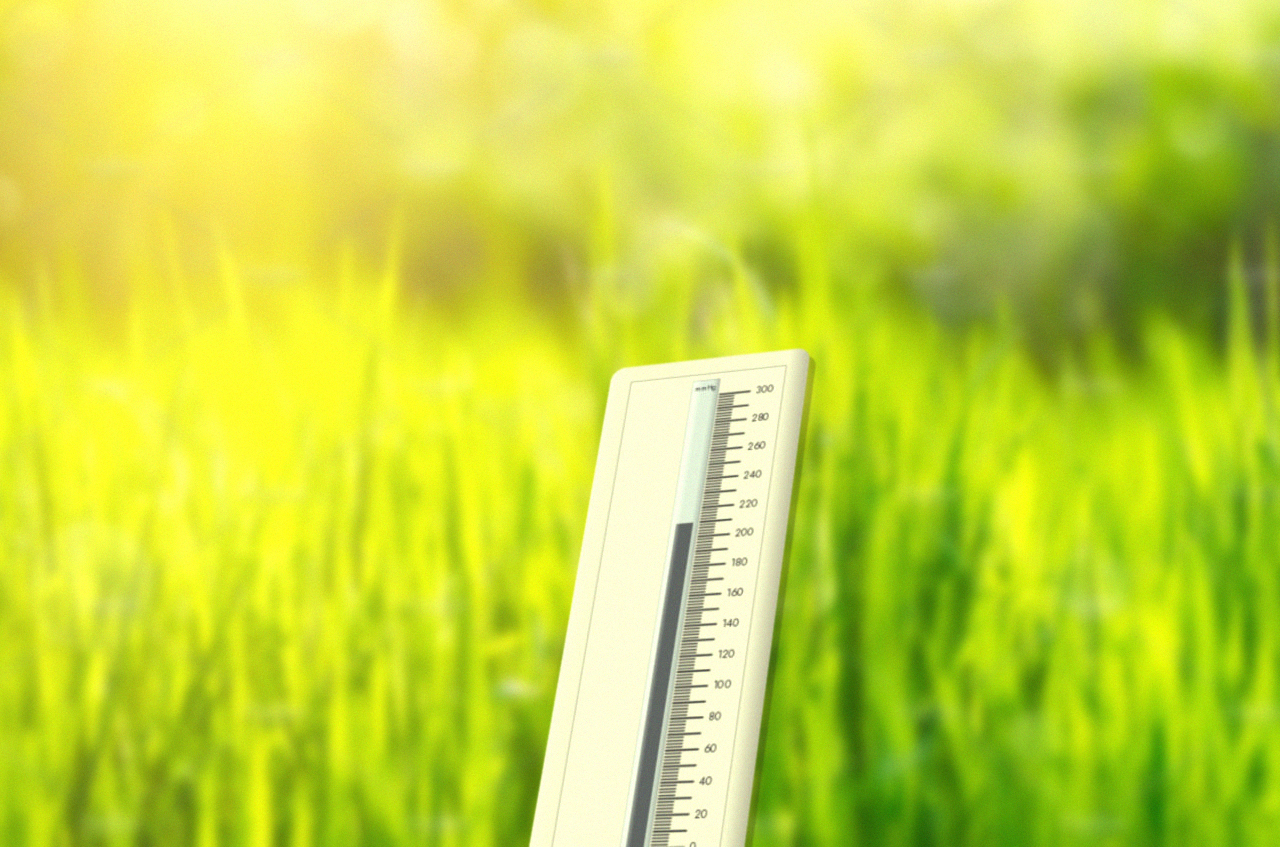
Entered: 210 mmHg
